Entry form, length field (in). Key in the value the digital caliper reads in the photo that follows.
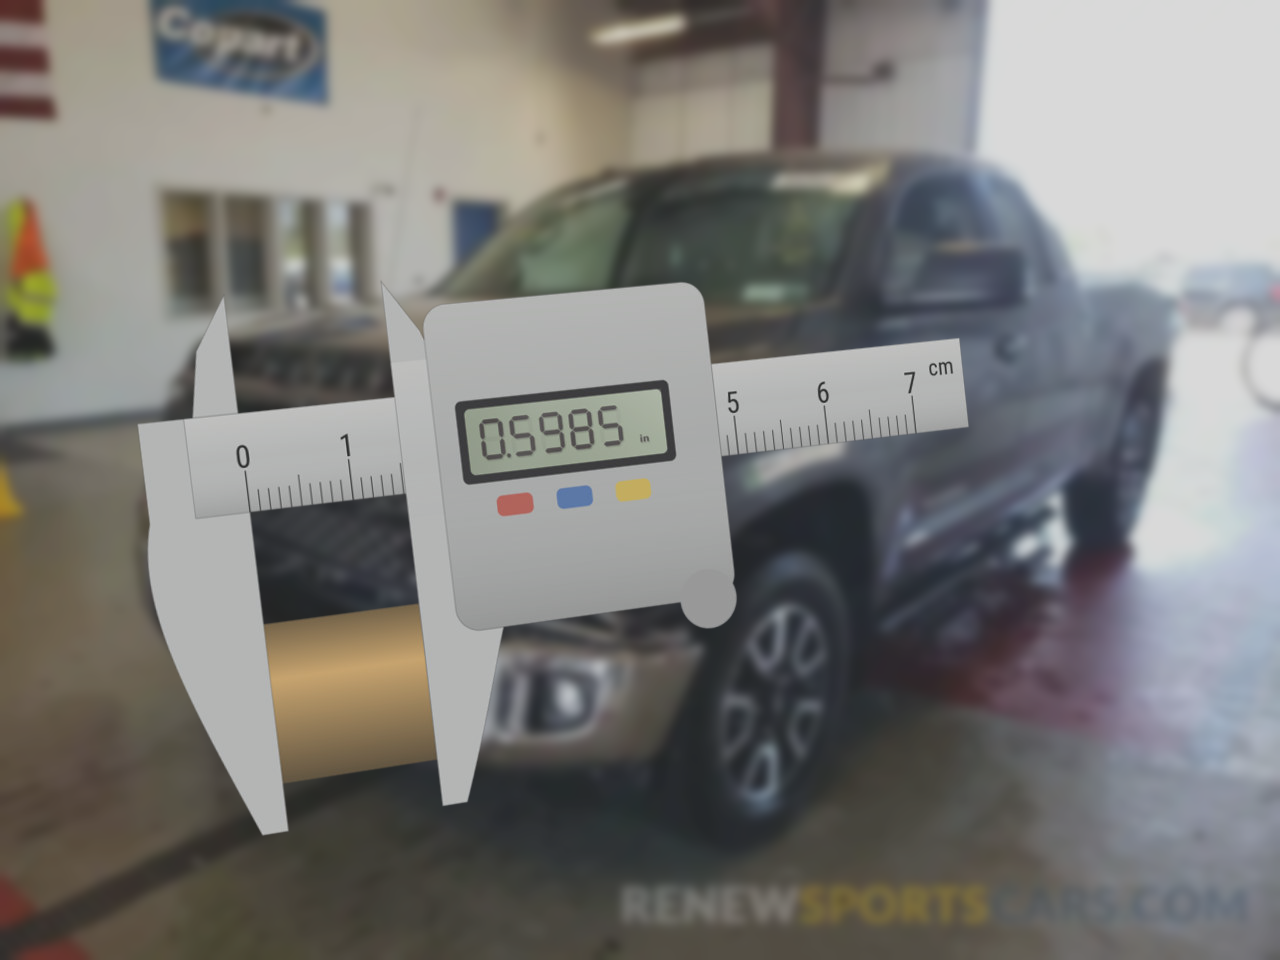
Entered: 0.5985 in
